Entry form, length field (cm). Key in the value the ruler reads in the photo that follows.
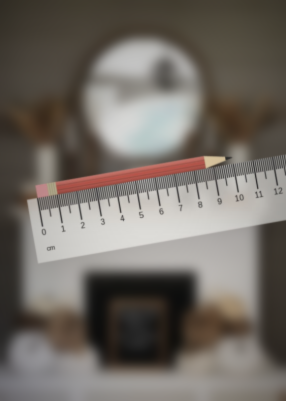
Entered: 10 cm
